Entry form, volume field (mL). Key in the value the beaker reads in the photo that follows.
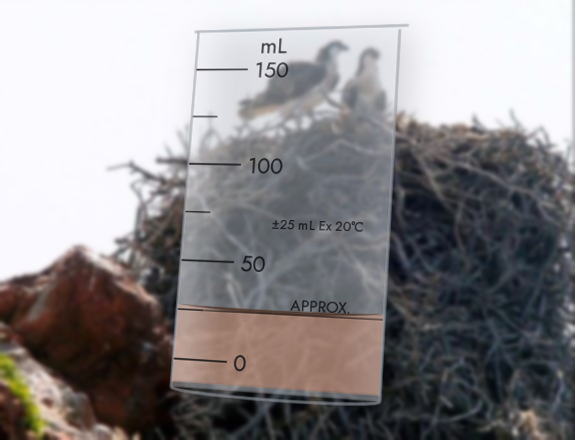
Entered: 25 mL
